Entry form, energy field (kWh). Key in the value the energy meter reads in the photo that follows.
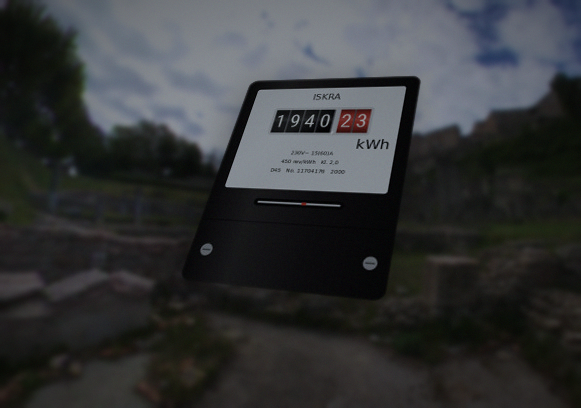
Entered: 1940.23 kWh
